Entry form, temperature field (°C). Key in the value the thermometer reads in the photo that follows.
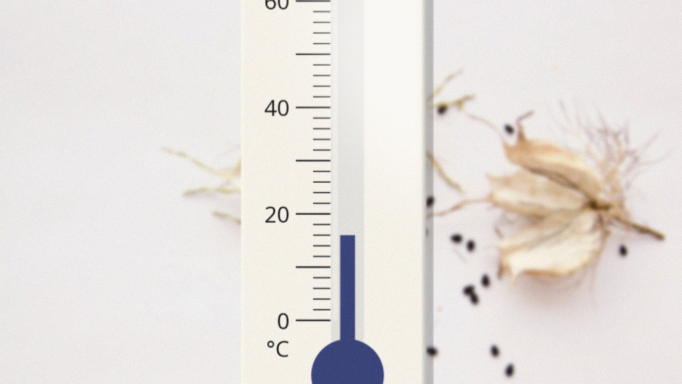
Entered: 16 °C
